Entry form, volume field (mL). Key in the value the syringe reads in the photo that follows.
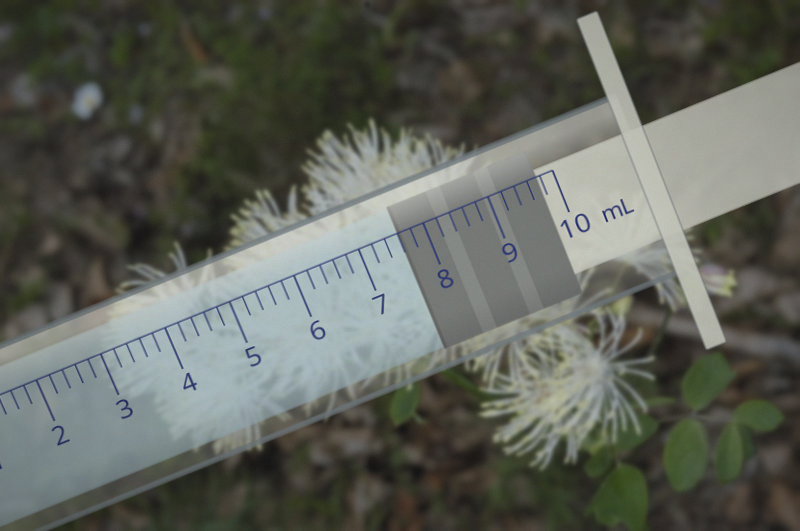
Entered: 7.6 mL
